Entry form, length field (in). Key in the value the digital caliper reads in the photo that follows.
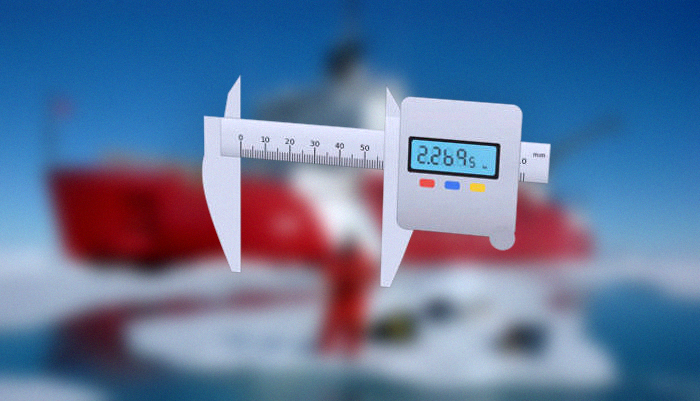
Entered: 2.2695 in
